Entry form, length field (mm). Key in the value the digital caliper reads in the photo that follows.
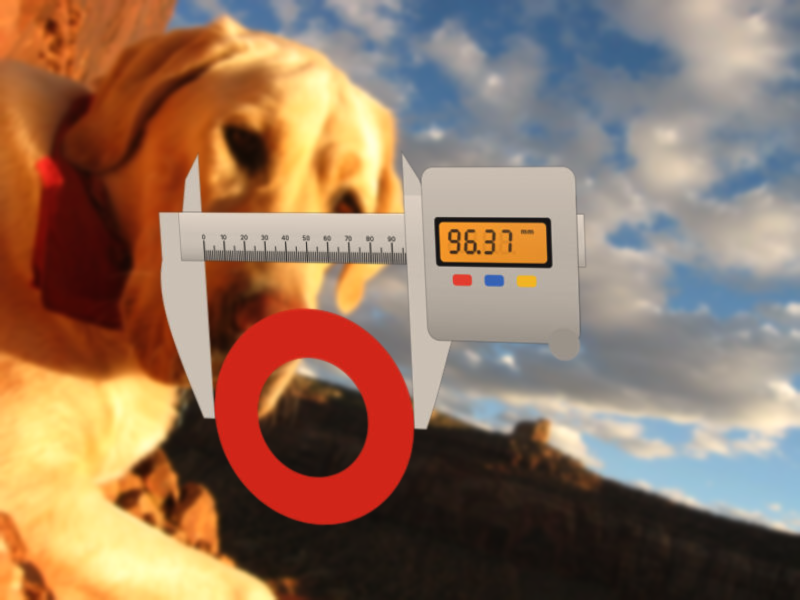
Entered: 96.37 mm
